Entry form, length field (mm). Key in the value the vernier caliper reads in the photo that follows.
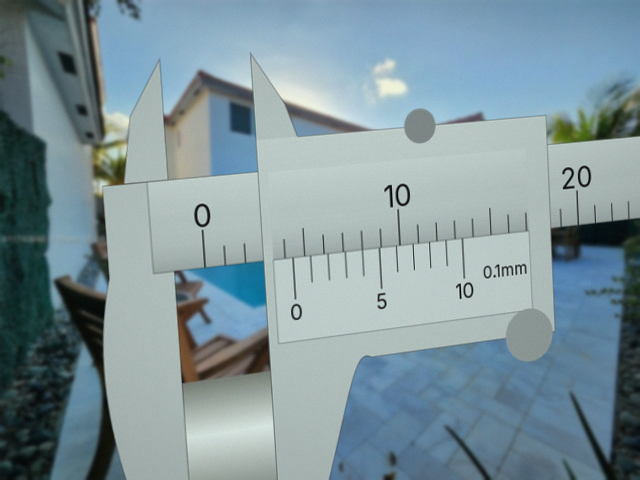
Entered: 4.4 mm
